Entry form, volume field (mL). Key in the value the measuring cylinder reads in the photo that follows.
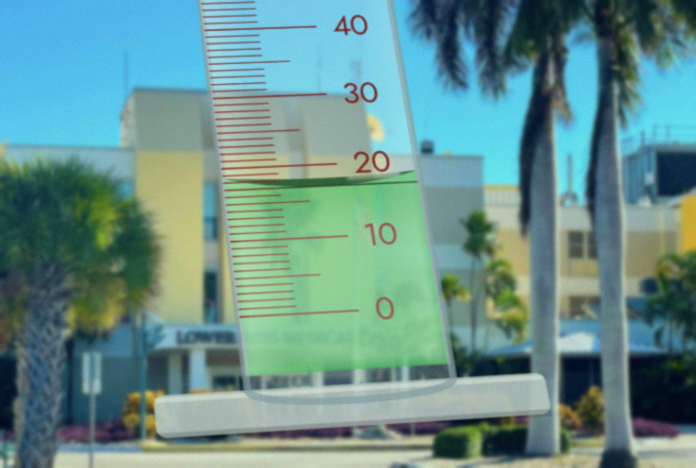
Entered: 17 mL
